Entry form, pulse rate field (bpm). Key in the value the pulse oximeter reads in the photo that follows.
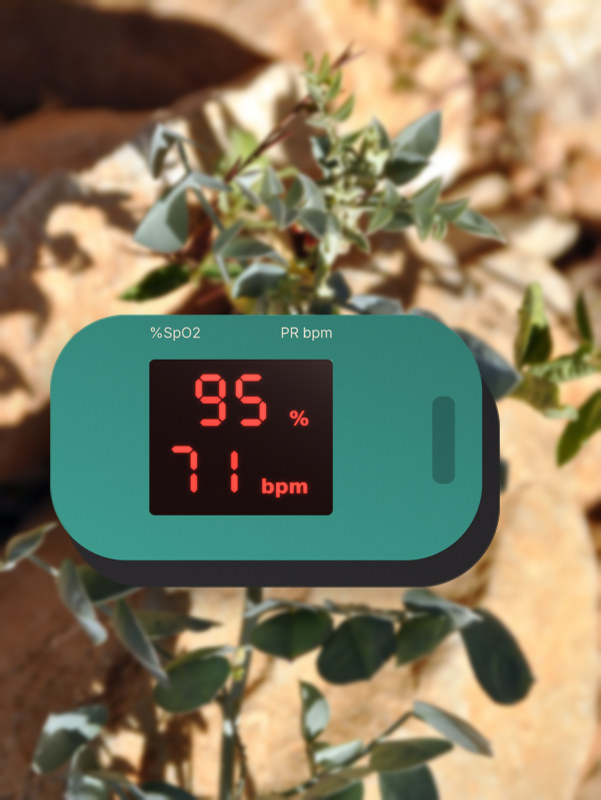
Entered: 71 bpm
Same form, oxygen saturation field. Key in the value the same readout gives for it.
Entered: 95 %
